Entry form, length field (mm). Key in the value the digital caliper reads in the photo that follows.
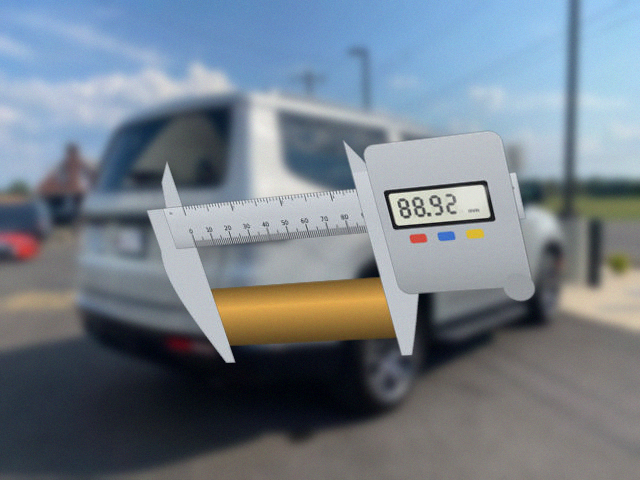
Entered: 88.92 mm
